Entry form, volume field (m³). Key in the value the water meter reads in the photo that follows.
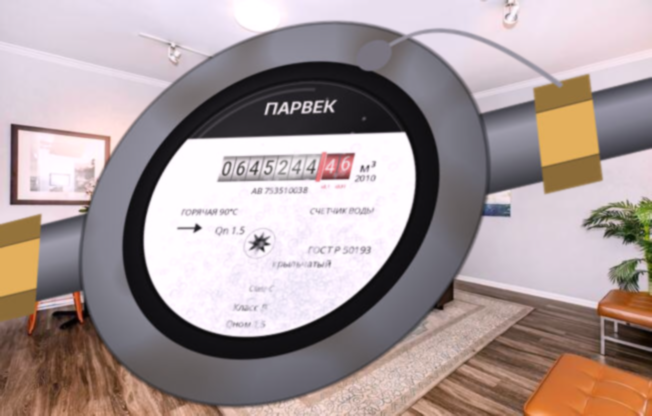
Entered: 645244.46 m³
